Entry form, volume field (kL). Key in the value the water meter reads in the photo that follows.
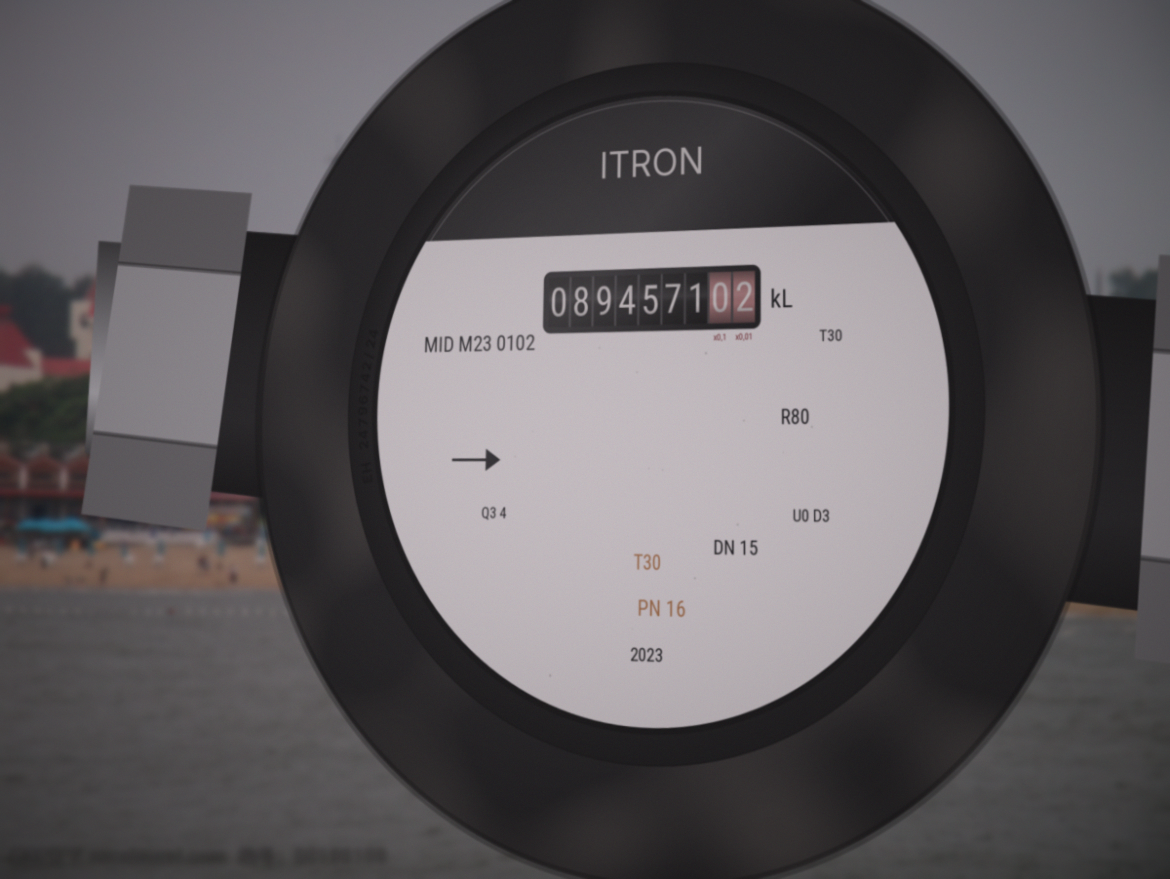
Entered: 894571.02 kL
